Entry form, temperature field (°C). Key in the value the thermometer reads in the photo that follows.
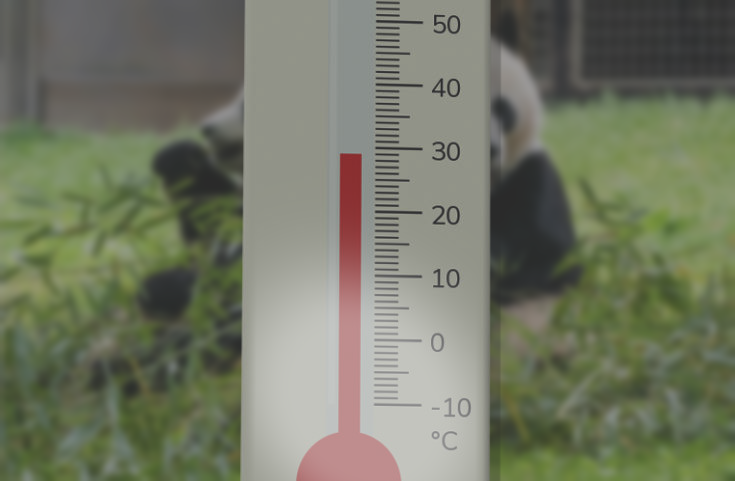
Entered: 29 °C
